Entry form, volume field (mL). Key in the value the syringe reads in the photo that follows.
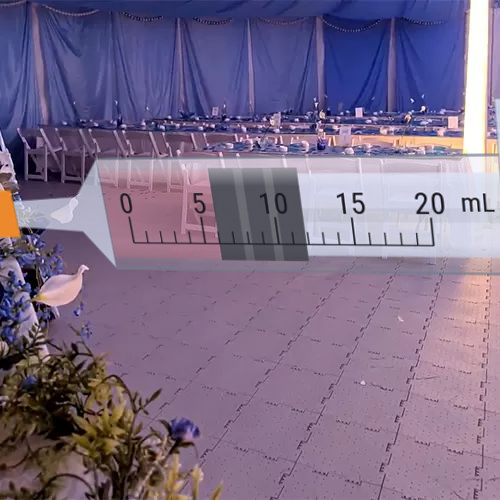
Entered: 6 mL
